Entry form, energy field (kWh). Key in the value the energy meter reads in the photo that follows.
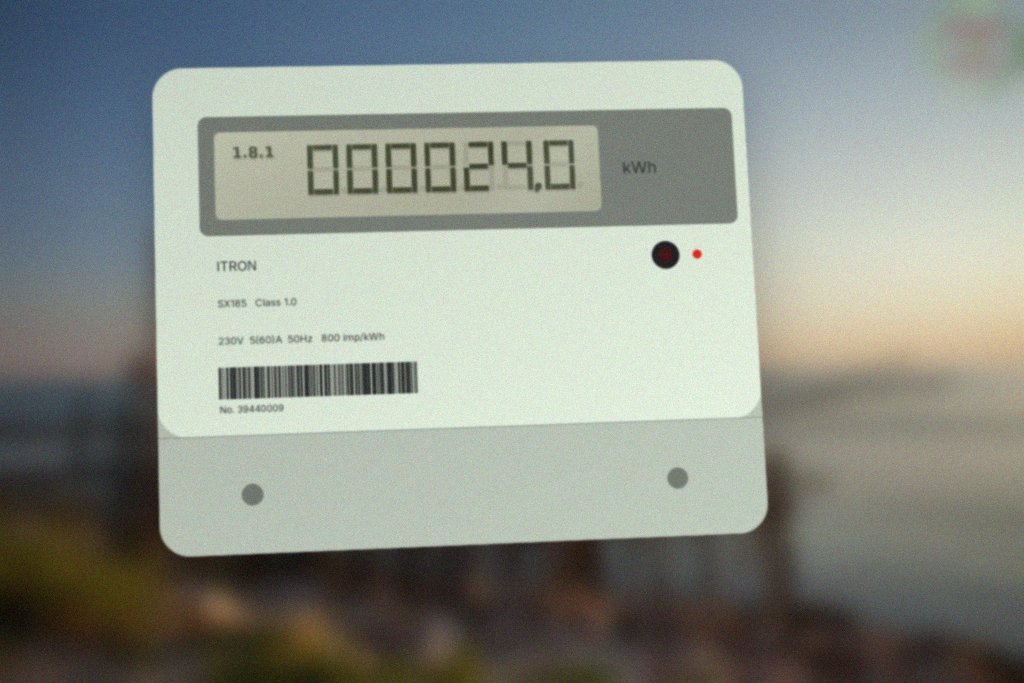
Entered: 24.0 kWh
